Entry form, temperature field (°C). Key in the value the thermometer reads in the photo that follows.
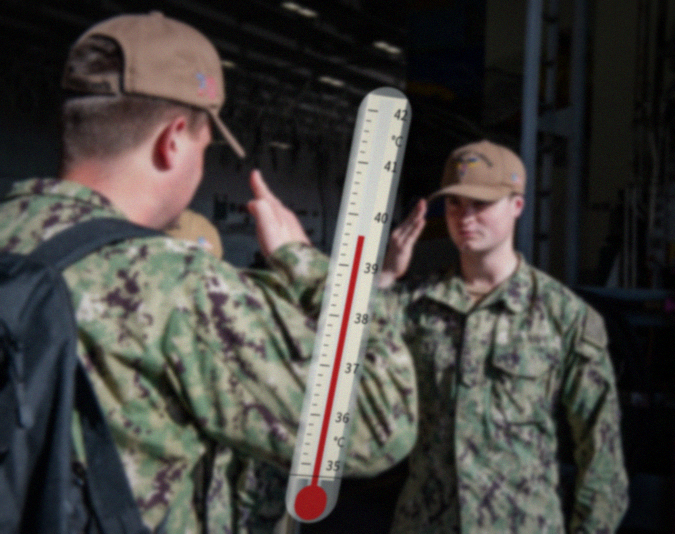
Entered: 39.6 °C
